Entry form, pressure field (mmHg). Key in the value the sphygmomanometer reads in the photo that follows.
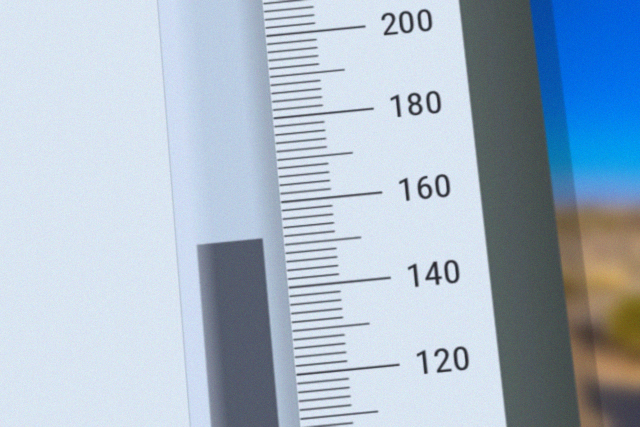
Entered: 152 mmHg
